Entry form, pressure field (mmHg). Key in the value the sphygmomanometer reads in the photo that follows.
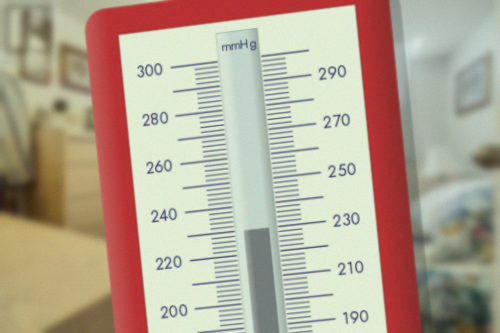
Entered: 230 mmHg
